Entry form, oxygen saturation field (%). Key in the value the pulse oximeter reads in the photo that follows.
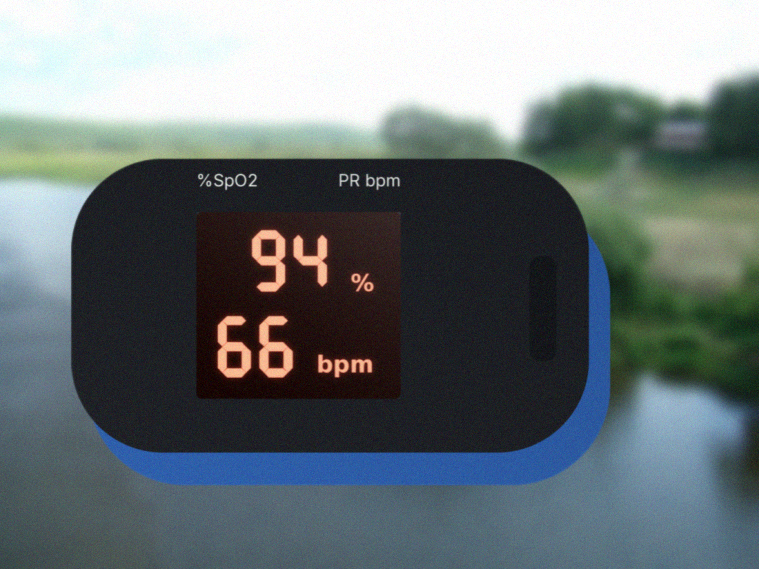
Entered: 94 %
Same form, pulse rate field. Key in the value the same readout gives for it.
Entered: 66 bpm
